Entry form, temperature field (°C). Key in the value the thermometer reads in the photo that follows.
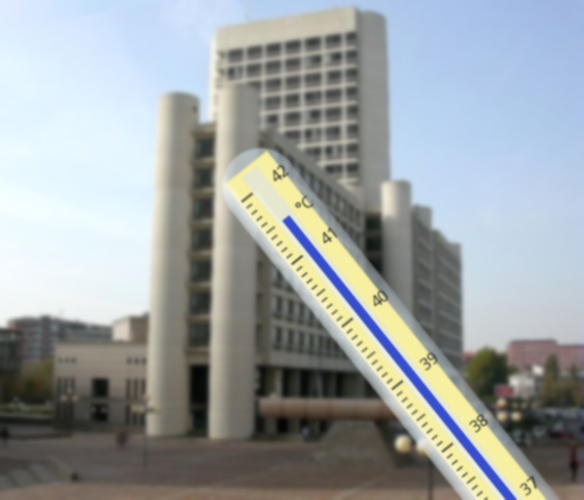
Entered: 41.5 °C
